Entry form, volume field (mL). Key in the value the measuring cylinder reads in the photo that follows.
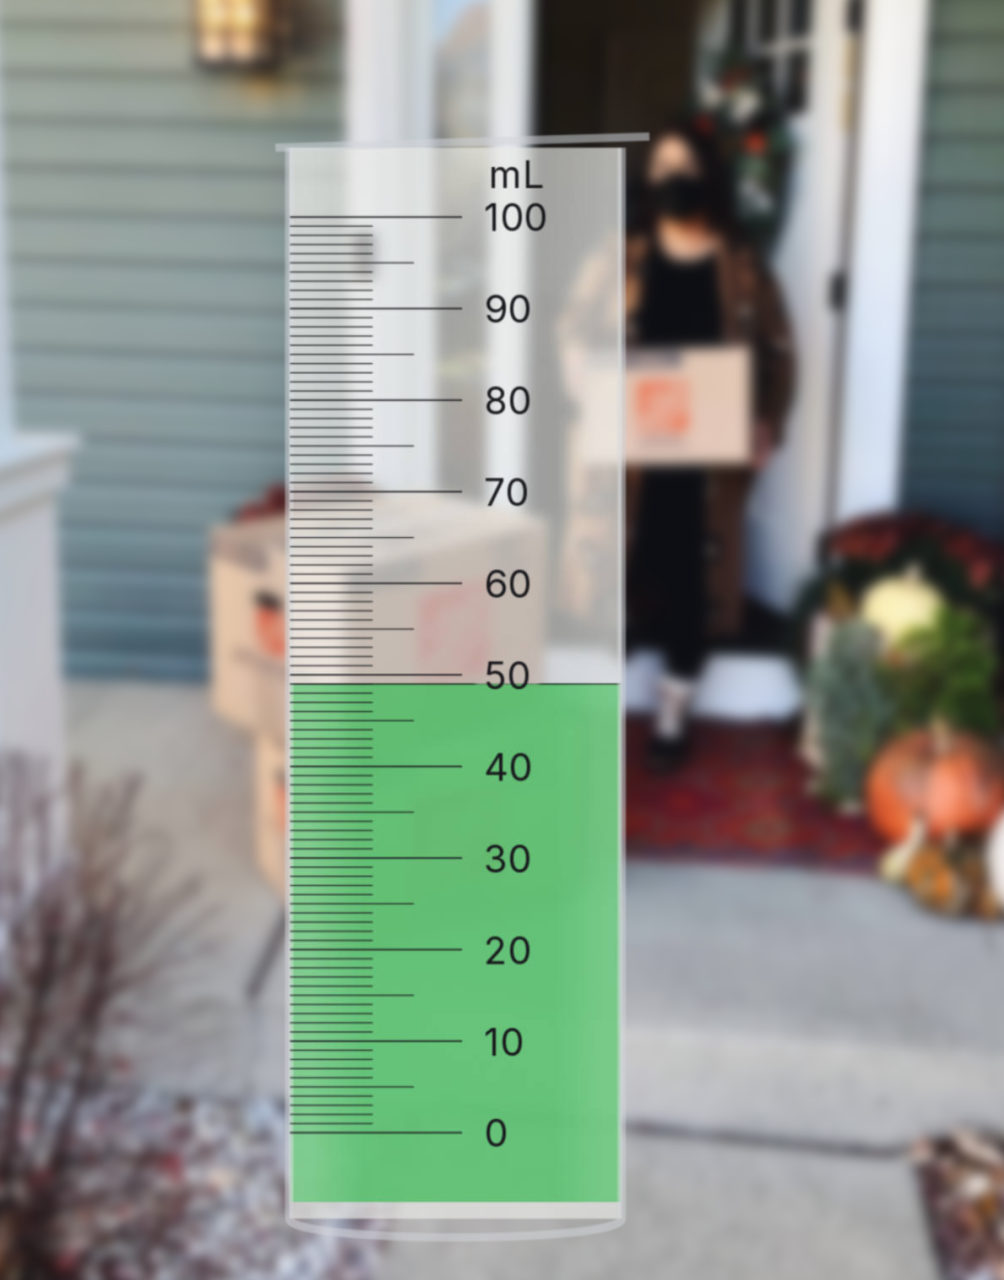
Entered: 49 mL
